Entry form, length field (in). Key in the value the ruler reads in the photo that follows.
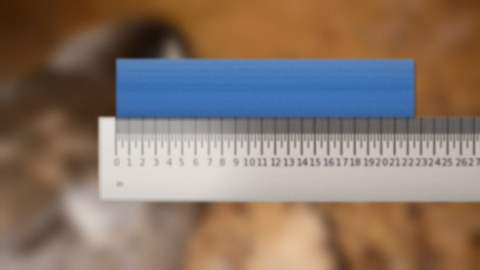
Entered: 22.5 in
